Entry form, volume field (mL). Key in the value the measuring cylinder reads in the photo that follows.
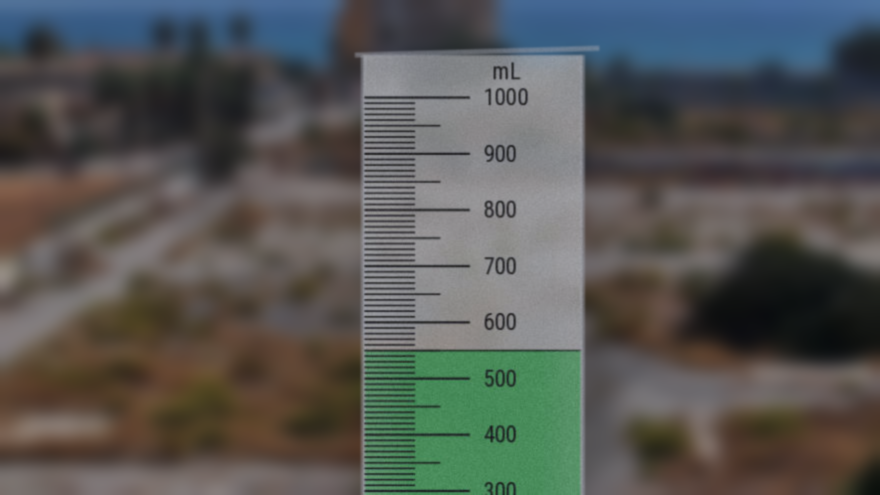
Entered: 550 mL
